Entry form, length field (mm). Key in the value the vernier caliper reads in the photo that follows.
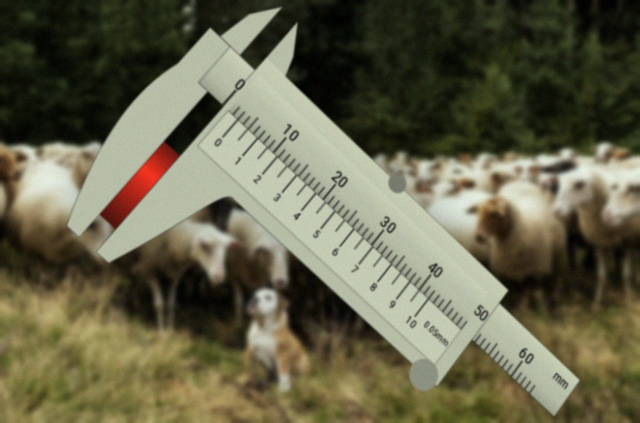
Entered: 3.0 mm
